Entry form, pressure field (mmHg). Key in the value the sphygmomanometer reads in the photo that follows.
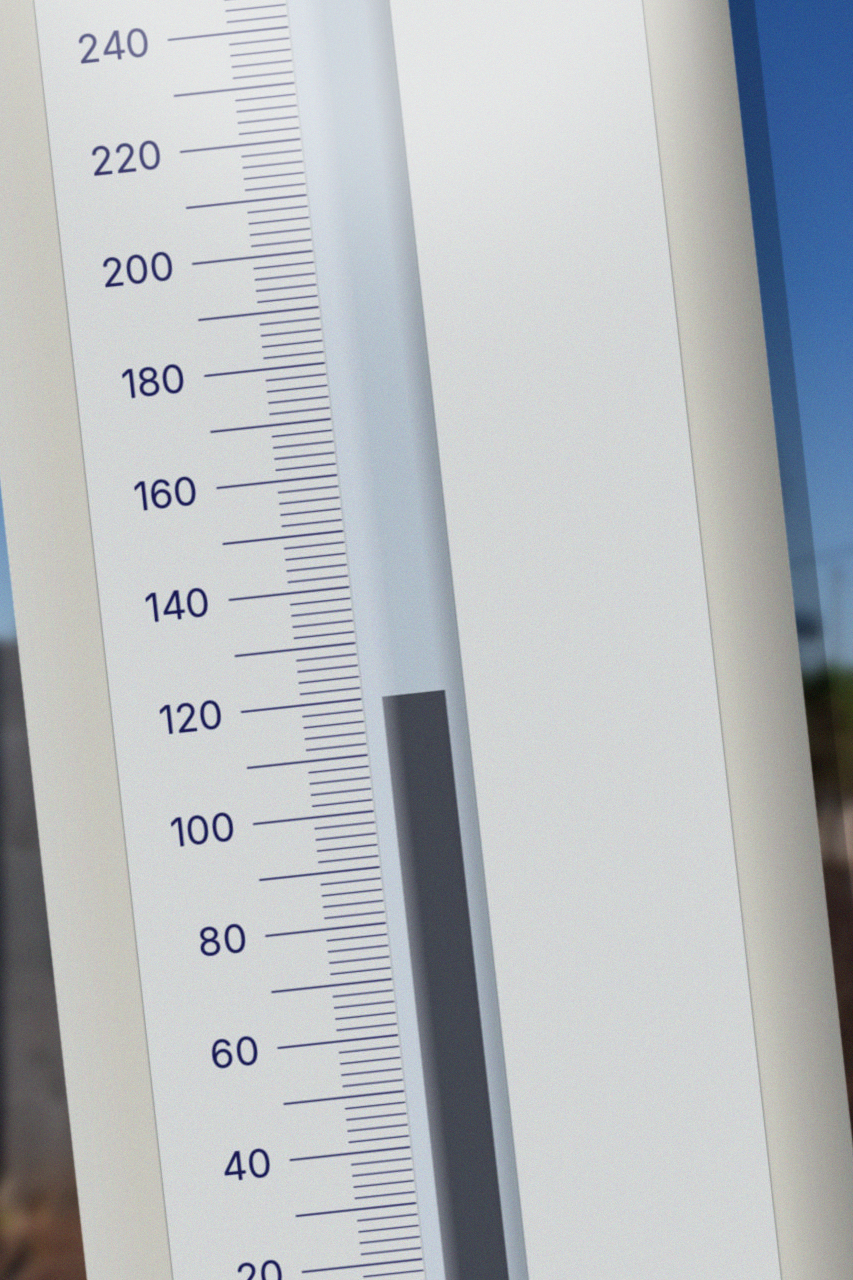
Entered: 120 mmHg
